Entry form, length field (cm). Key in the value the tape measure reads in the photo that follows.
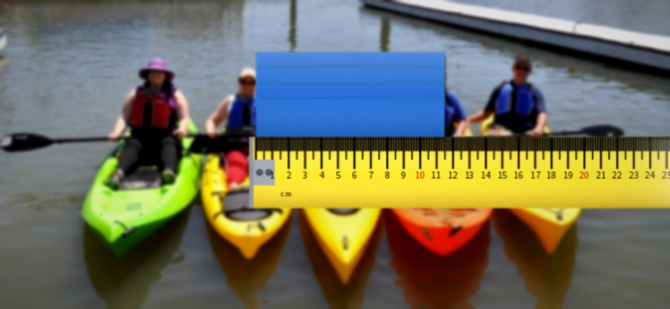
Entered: 11.5 cm
